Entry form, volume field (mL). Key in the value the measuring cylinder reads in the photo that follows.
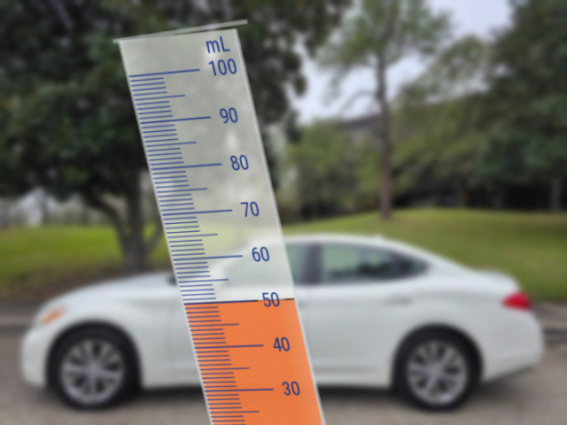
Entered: 50 mL
